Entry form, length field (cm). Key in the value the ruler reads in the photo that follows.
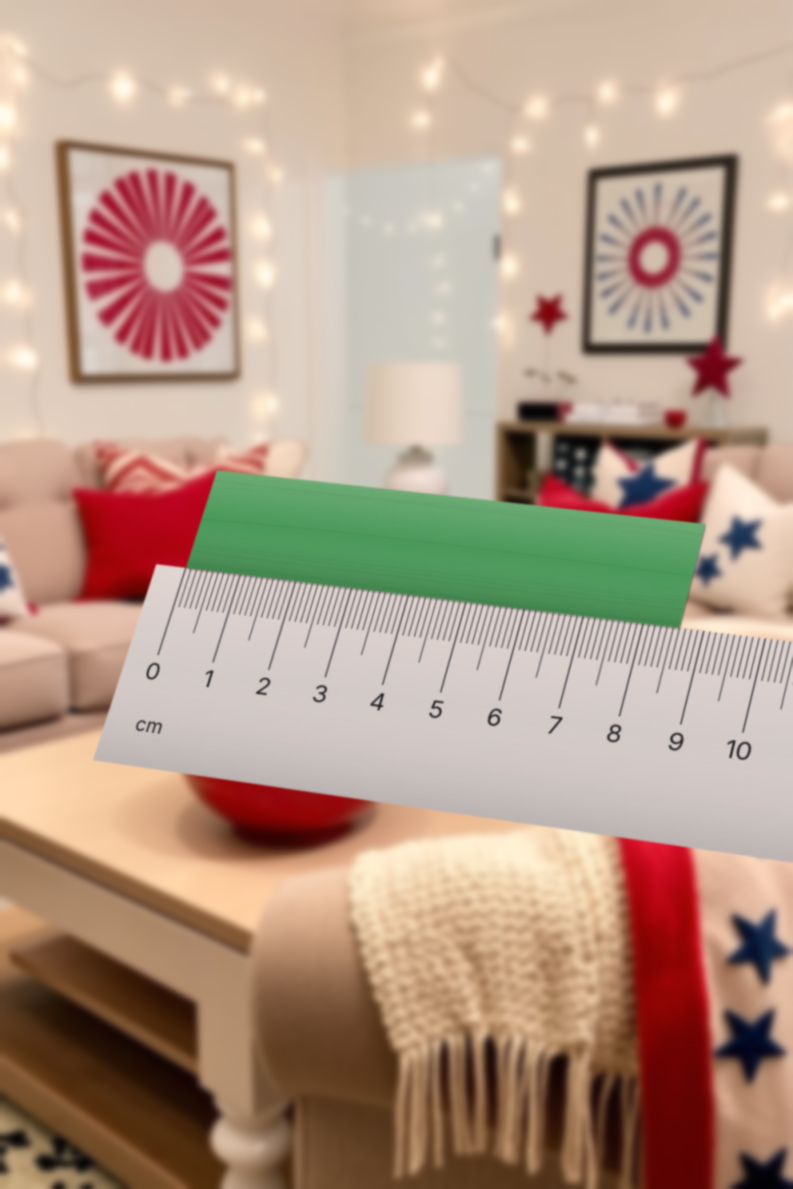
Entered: 8.6 cm
